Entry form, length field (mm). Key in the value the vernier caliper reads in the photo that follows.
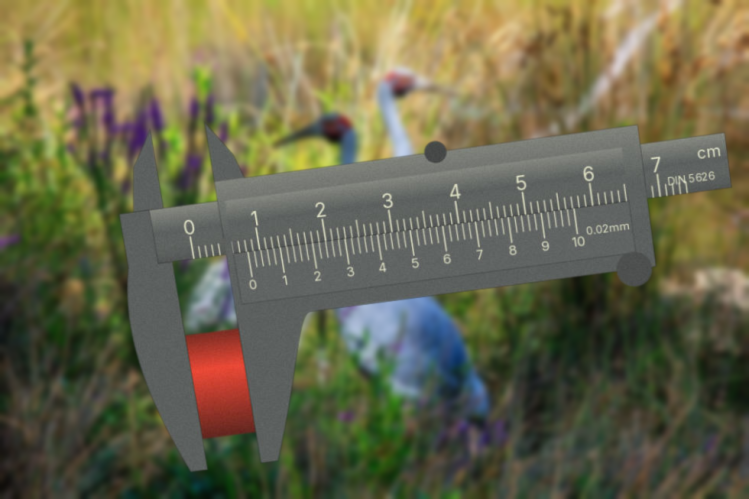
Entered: 8.2 mm
